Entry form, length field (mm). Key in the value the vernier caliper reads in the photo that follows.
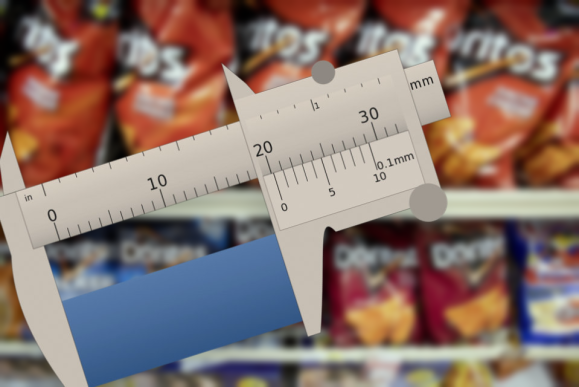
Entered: 20.2 mm
